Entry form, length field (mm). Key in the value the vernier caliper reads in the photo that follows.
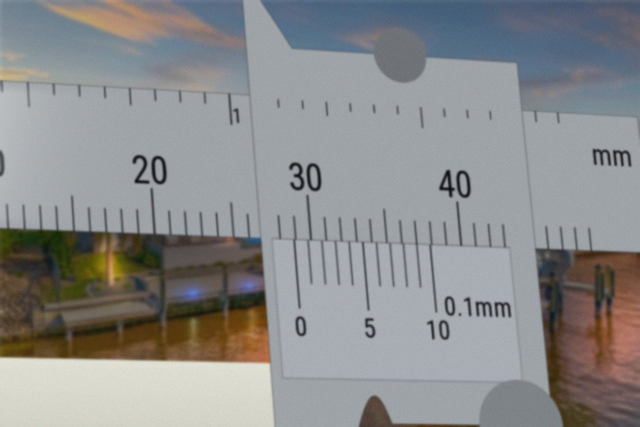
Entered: 28.9 mm
